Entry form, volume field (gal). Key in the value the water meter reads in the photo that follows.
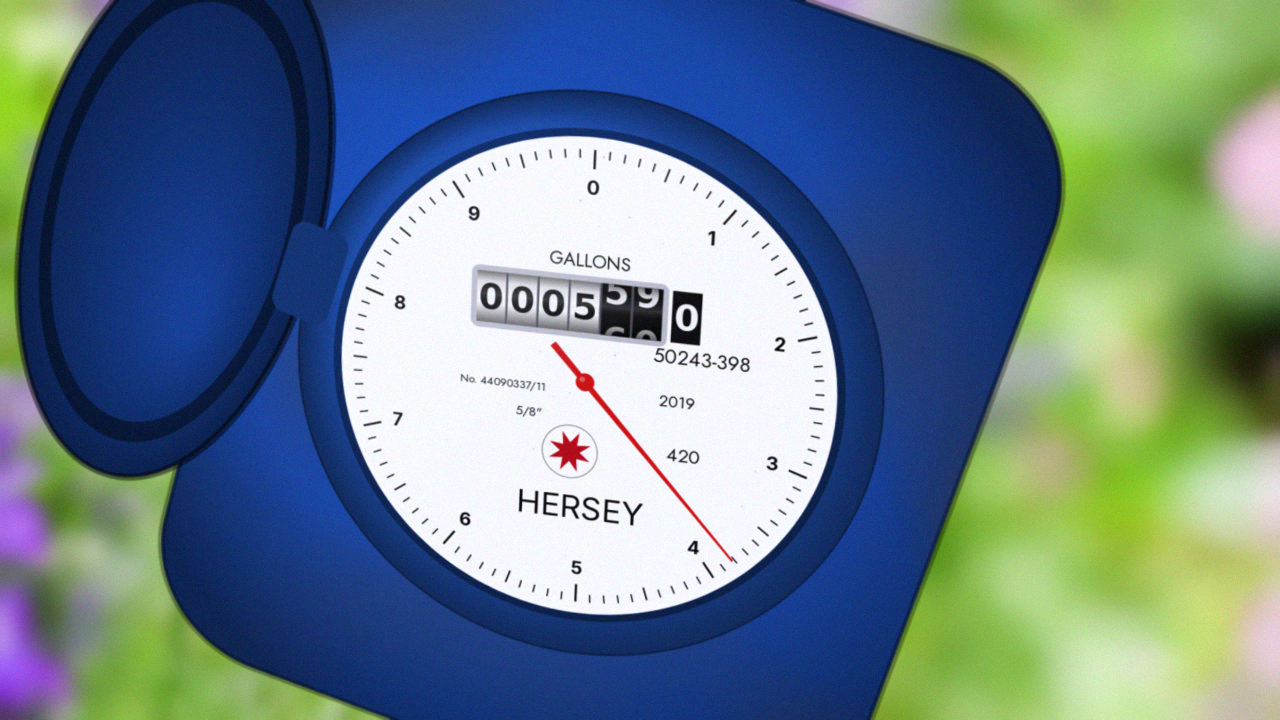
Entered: 5593.8 gal
